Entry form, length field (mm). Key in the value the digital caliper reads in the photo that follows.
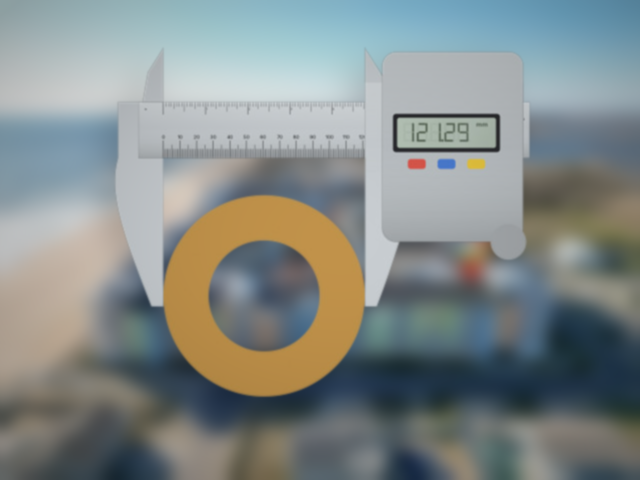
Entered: 121.29 mm
